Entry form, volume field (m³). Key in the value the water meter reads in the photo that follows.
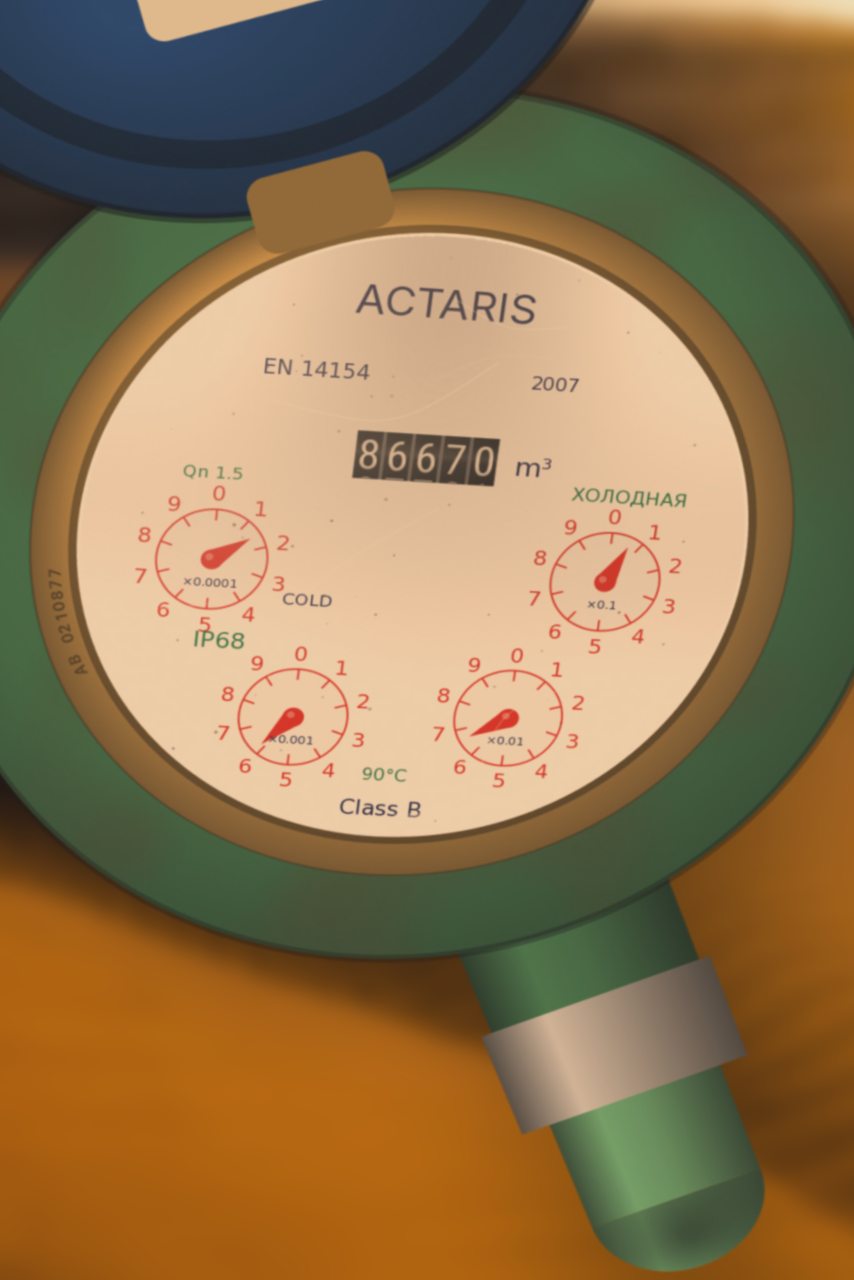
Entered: 86670.0661 m³
